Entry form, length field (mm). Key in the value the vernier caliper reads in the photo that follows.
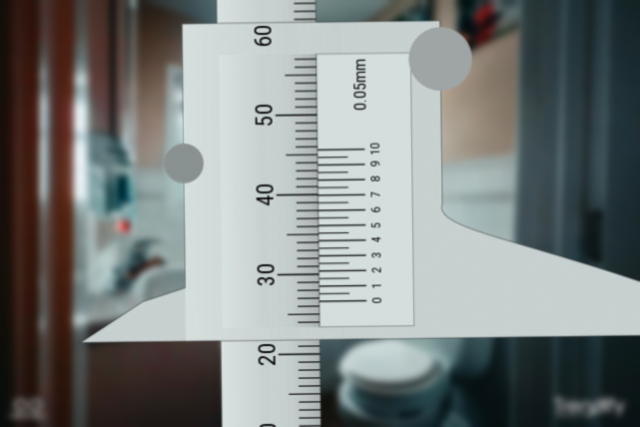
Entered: 26.6 mm
